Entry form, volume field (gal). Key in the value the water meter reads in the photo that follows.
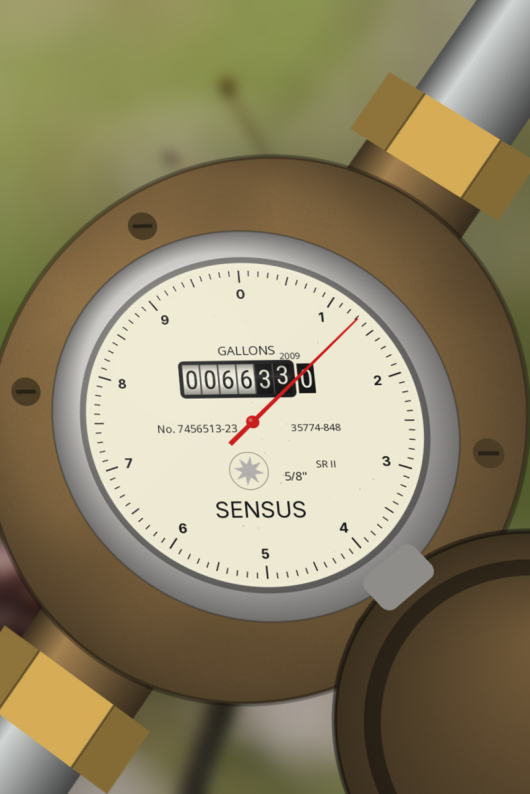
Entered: 66331.3 gal
